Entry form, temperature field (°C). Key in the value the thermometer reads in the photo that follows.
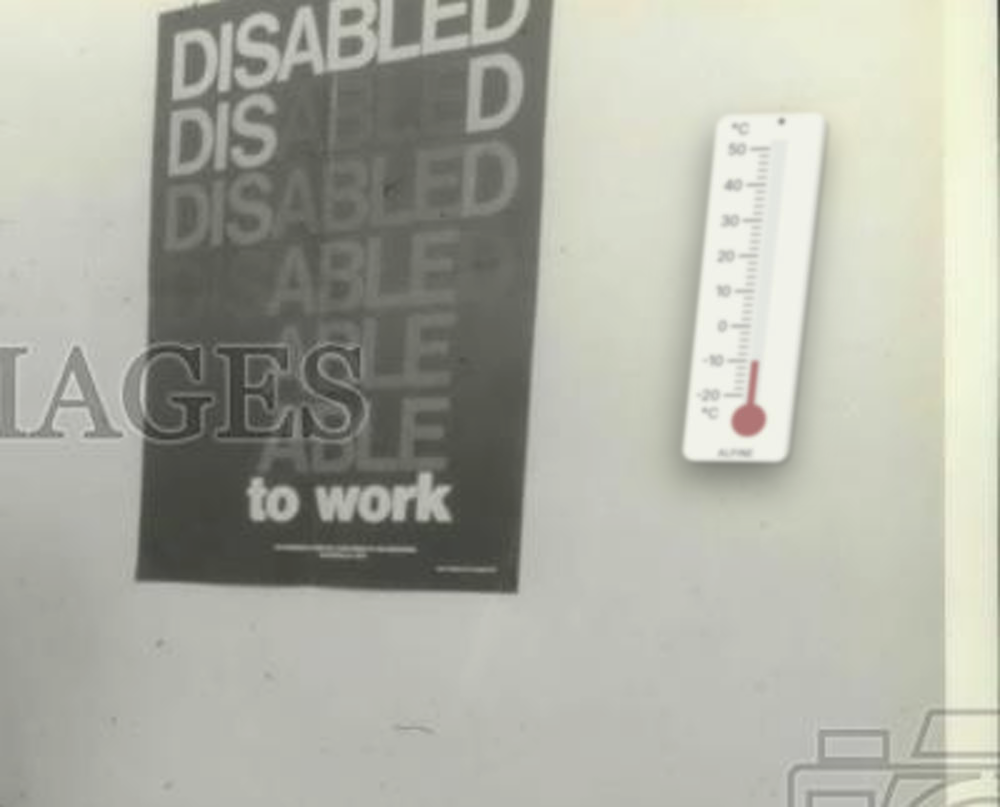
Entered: -10 °C
